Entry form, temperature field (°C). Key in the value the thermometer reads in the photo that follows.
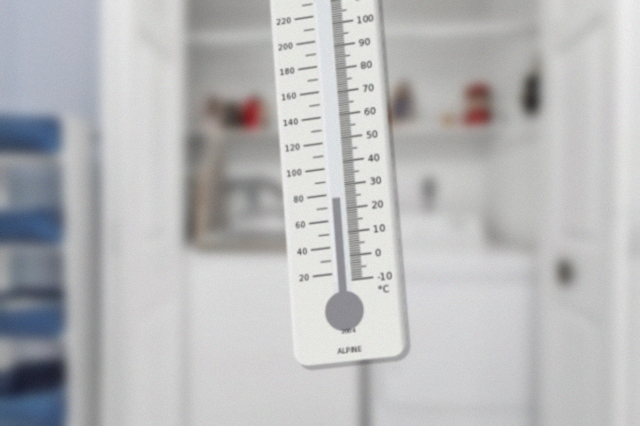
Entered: 25 °C
